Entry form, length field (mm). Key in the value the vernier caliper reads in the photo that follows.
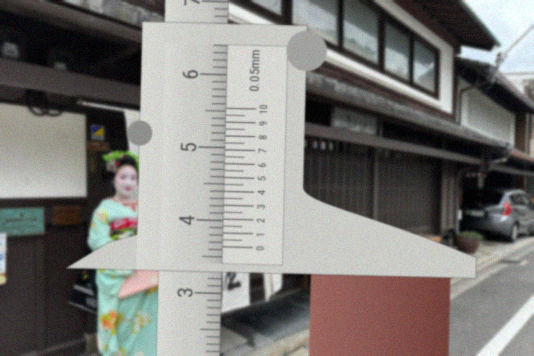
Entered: 36.4 mm
